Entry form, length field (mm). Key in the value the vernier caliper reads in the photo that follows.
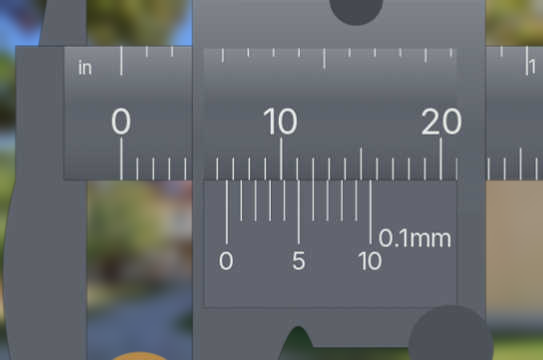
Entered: 6.6 mm
